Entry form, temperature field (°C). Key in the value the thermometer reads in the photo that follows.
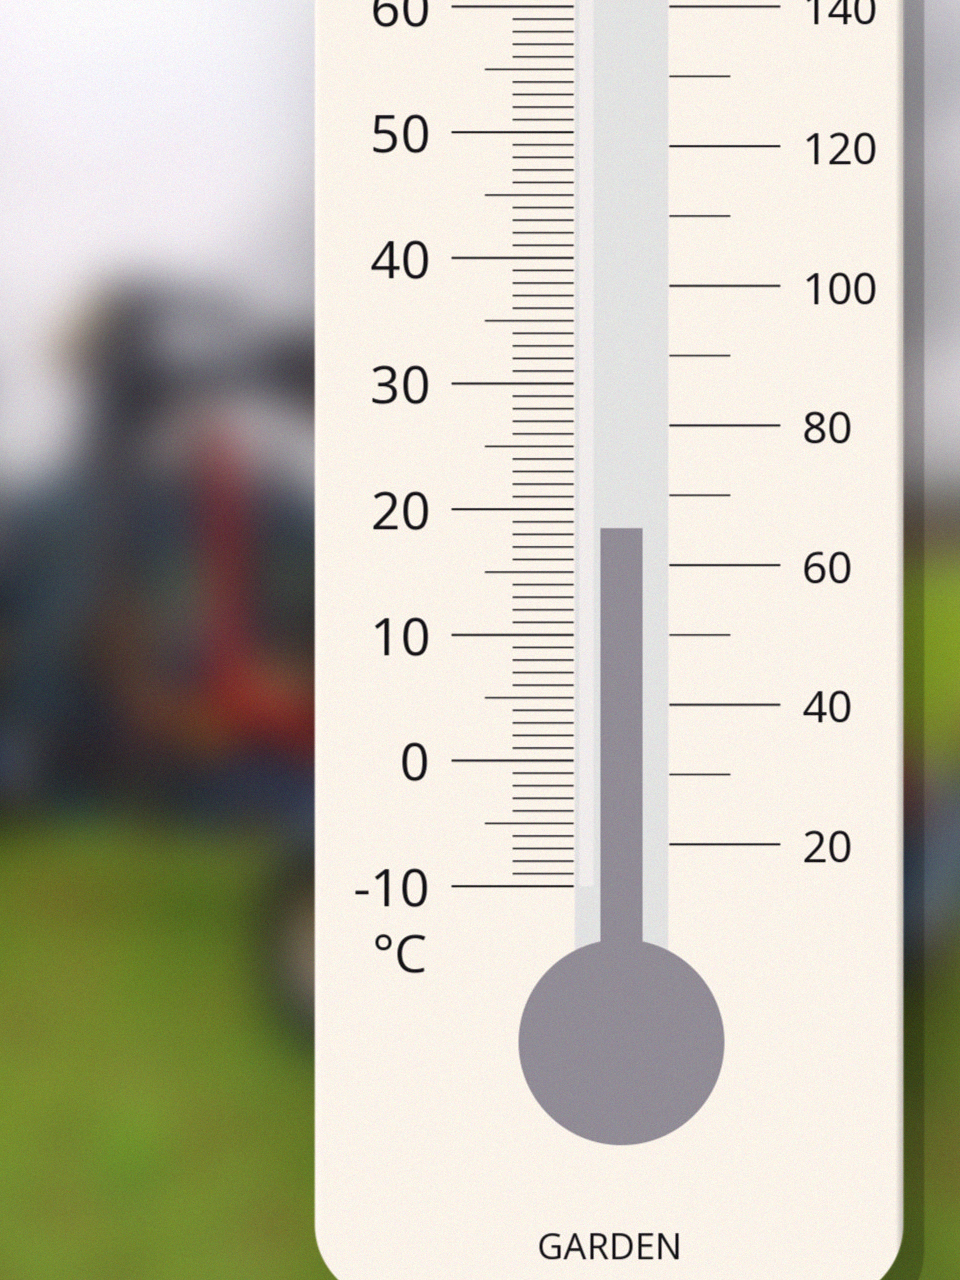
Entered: 18.5 °C
